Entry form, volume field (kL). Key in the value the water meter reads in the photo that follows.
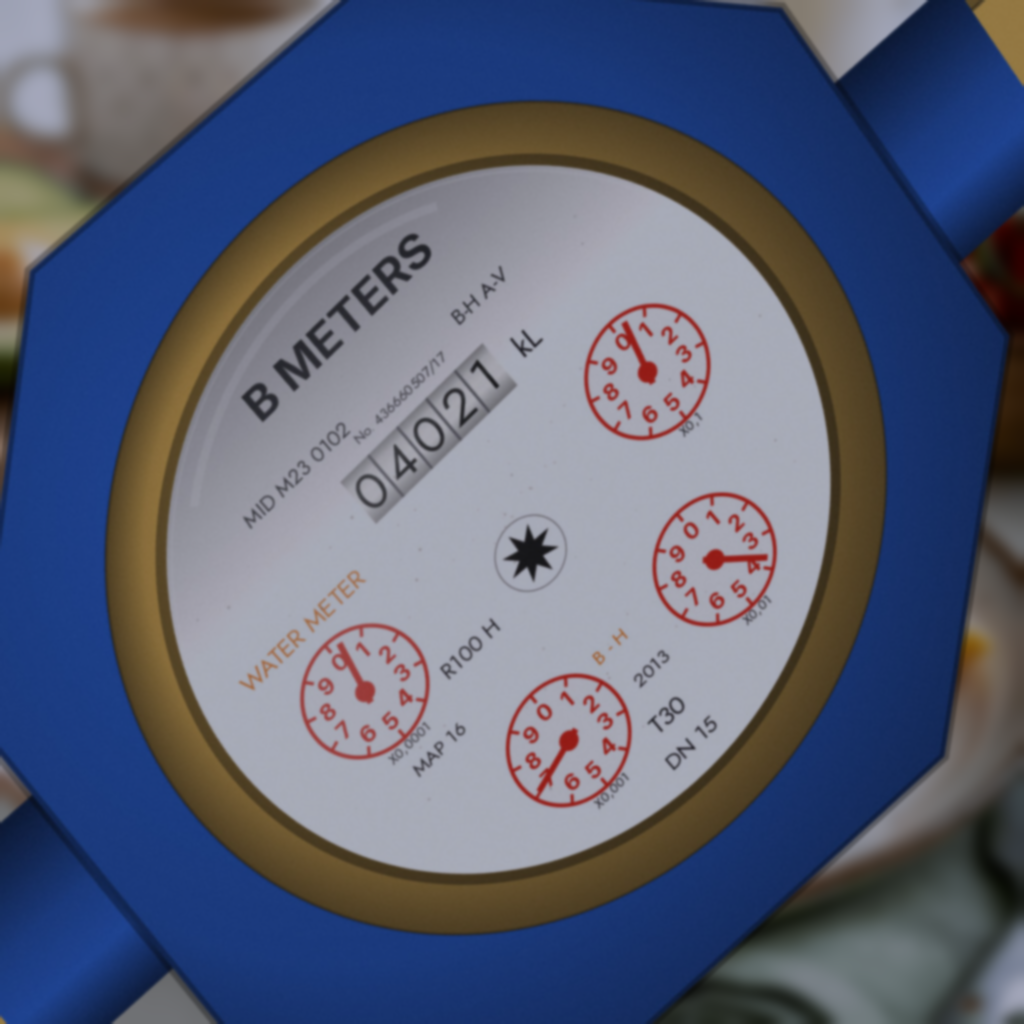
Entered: 4021.0370 kL
